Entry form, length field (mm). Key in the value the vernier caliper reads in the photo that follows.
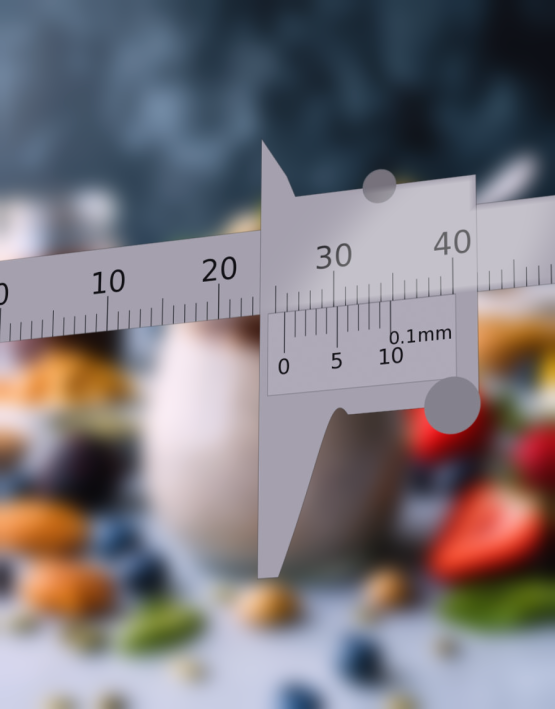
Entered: 25.8 mm
